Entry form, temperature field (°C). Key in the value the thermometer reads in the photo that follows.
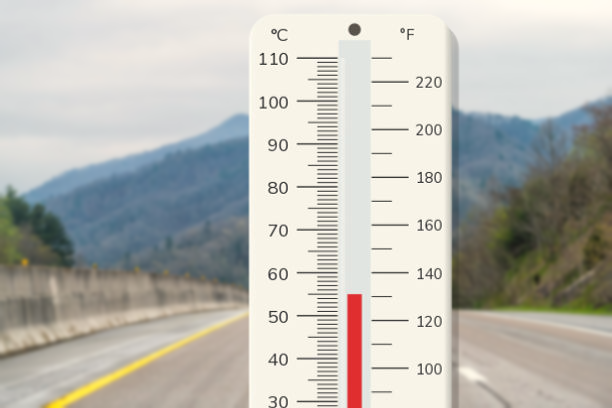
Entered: 55 °C
